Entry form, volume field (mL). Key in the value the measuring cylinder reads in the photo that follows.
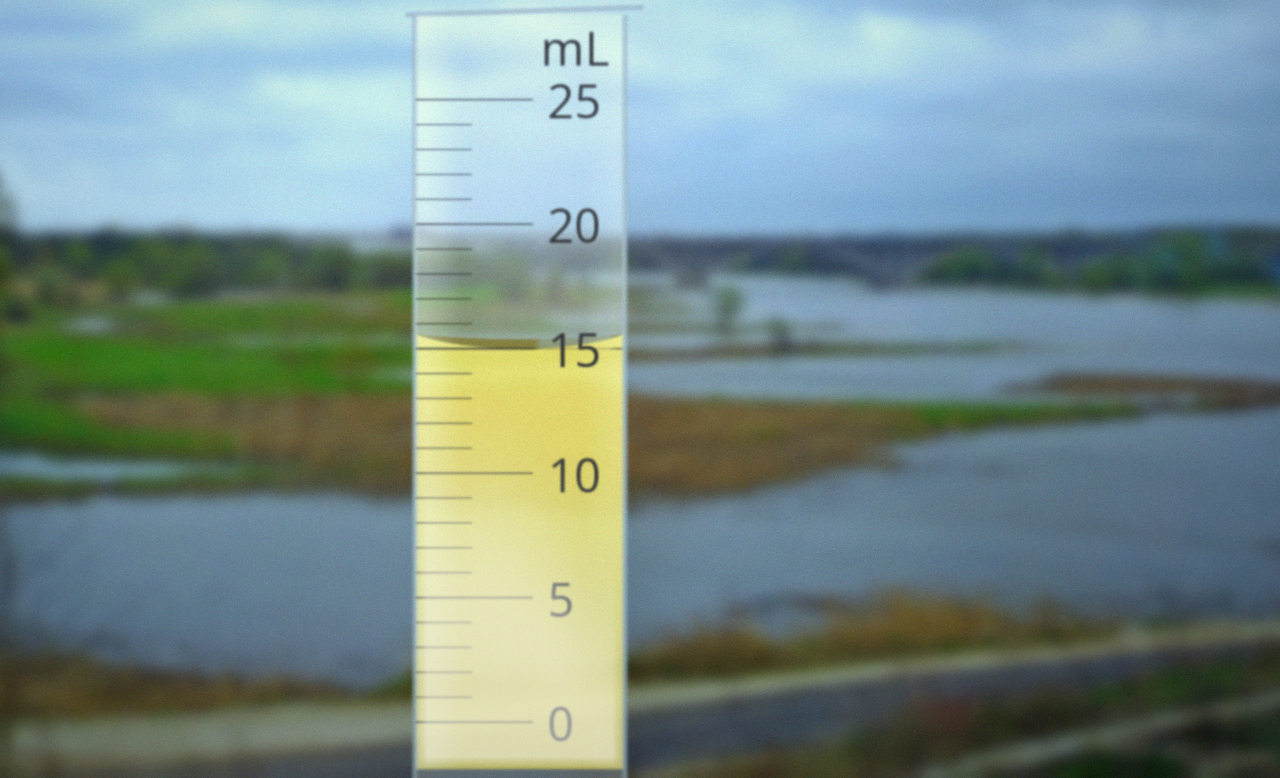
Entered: 15 mL
